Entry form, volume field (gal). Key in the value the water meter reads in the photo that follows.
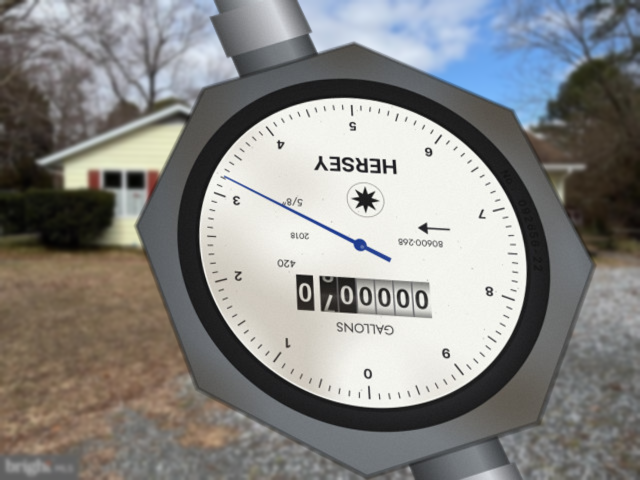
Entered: 73.2 gal
